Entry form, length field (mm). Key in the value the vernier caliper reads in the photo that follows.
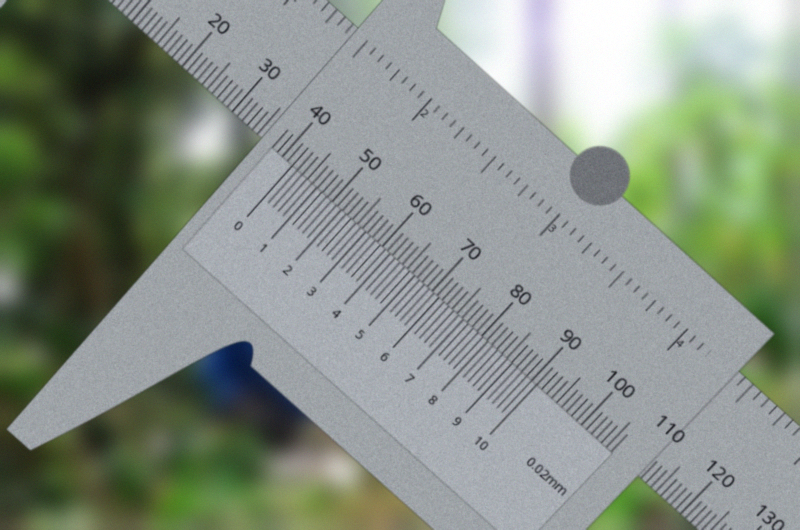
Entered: 42.0 mm
